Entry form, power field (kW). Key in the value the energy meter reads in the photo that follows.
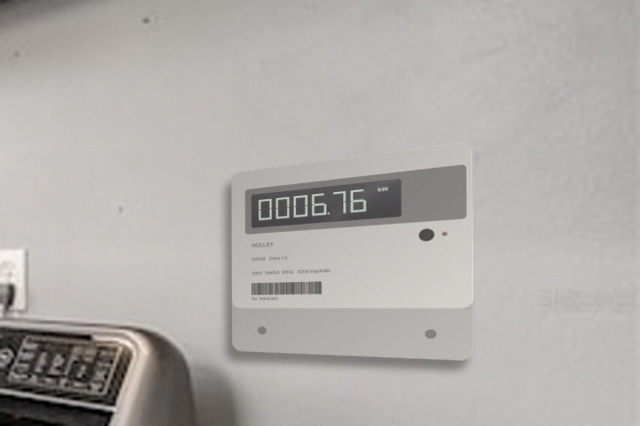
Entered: 6.76 kW
